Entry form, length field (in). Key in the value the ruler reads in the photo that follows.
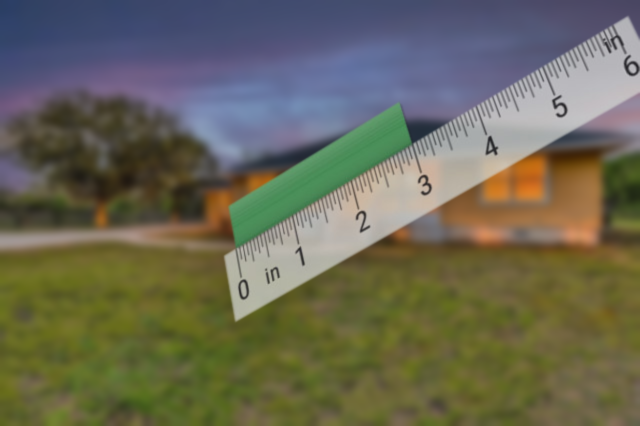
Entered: 3 in
